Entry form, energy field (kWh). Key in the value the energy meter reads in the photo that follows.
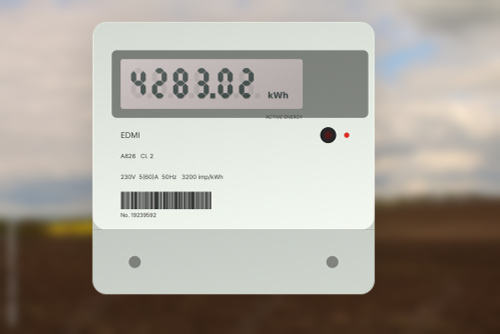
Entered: 4283.02 kWh
